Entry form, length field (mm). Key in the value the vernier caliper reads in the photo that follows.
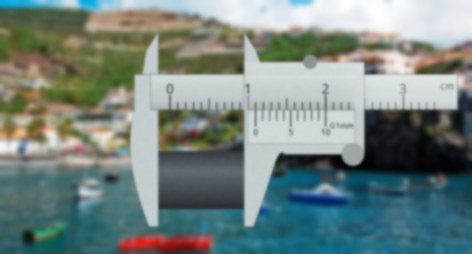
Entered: 11.0 mm
